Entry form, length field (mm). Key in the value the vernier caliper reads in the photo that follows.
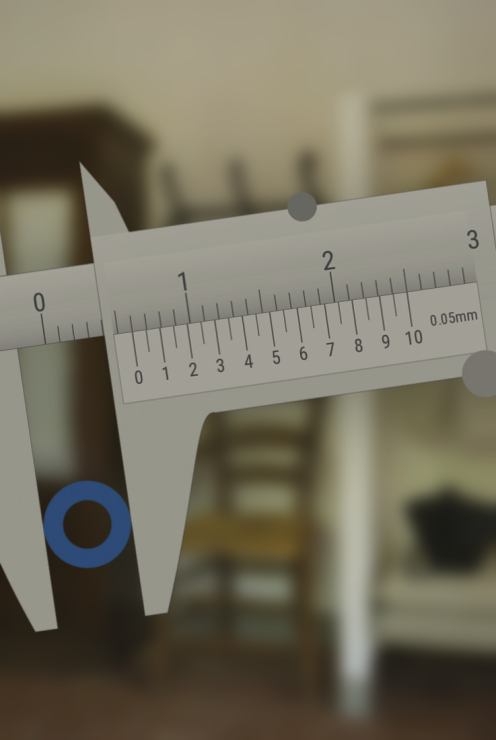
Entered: 6.0 mm
